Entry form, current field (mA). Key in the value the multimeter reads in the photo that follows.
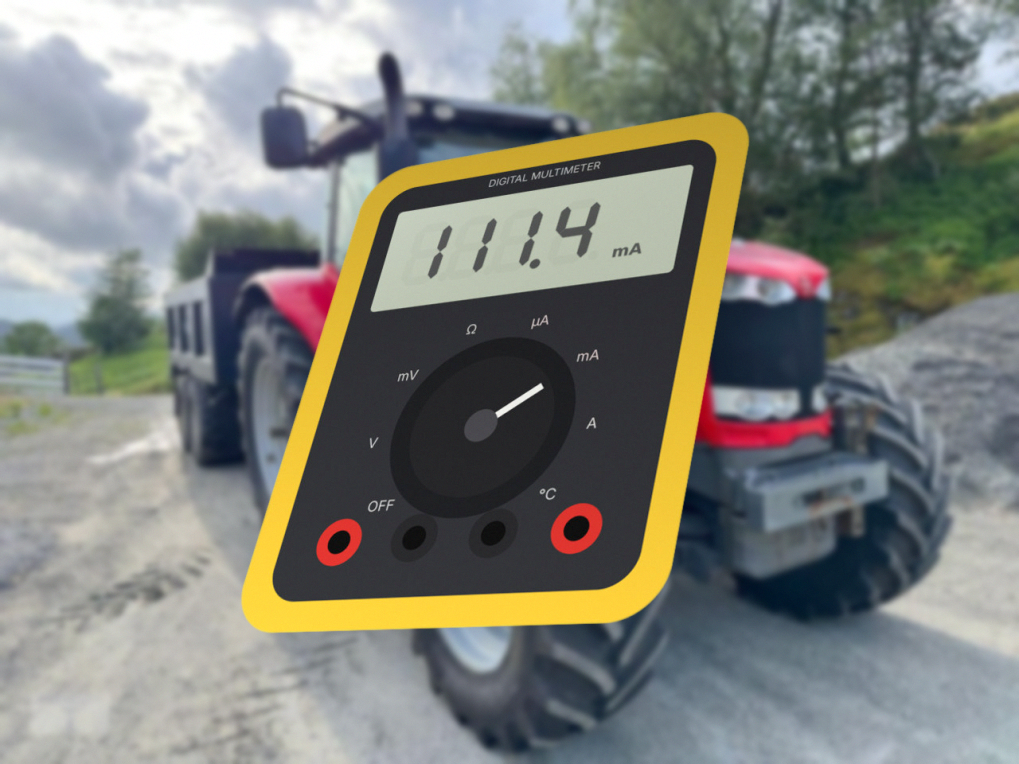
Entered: 111.4 mA
